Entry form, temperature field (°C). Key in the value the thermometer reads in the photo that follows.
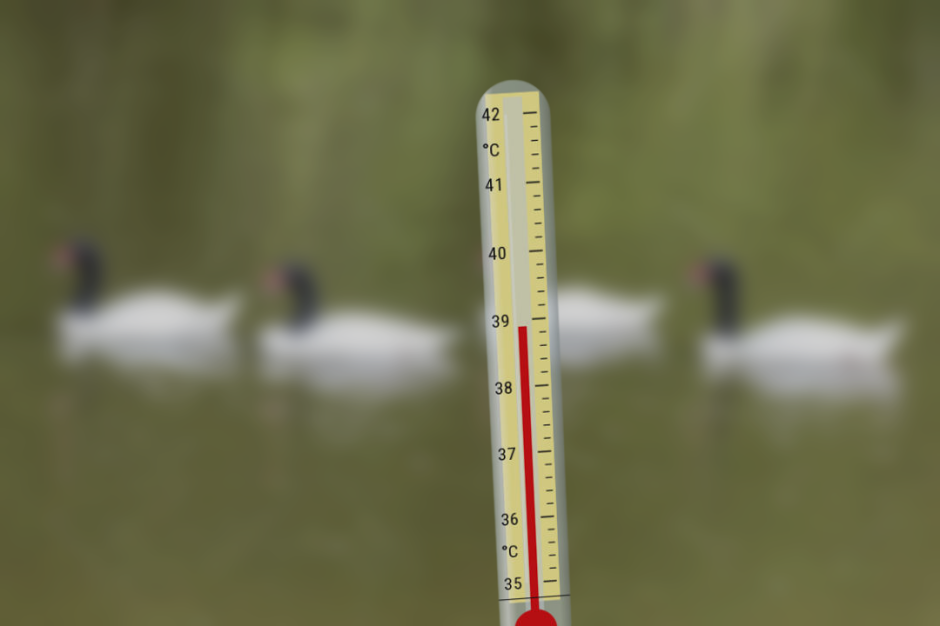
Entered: 38.9 °C
